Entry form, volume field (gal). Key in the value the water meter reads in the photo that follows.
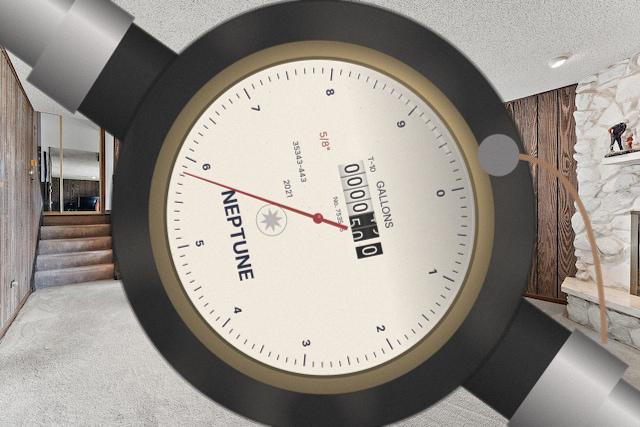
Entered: 495.8 gal
